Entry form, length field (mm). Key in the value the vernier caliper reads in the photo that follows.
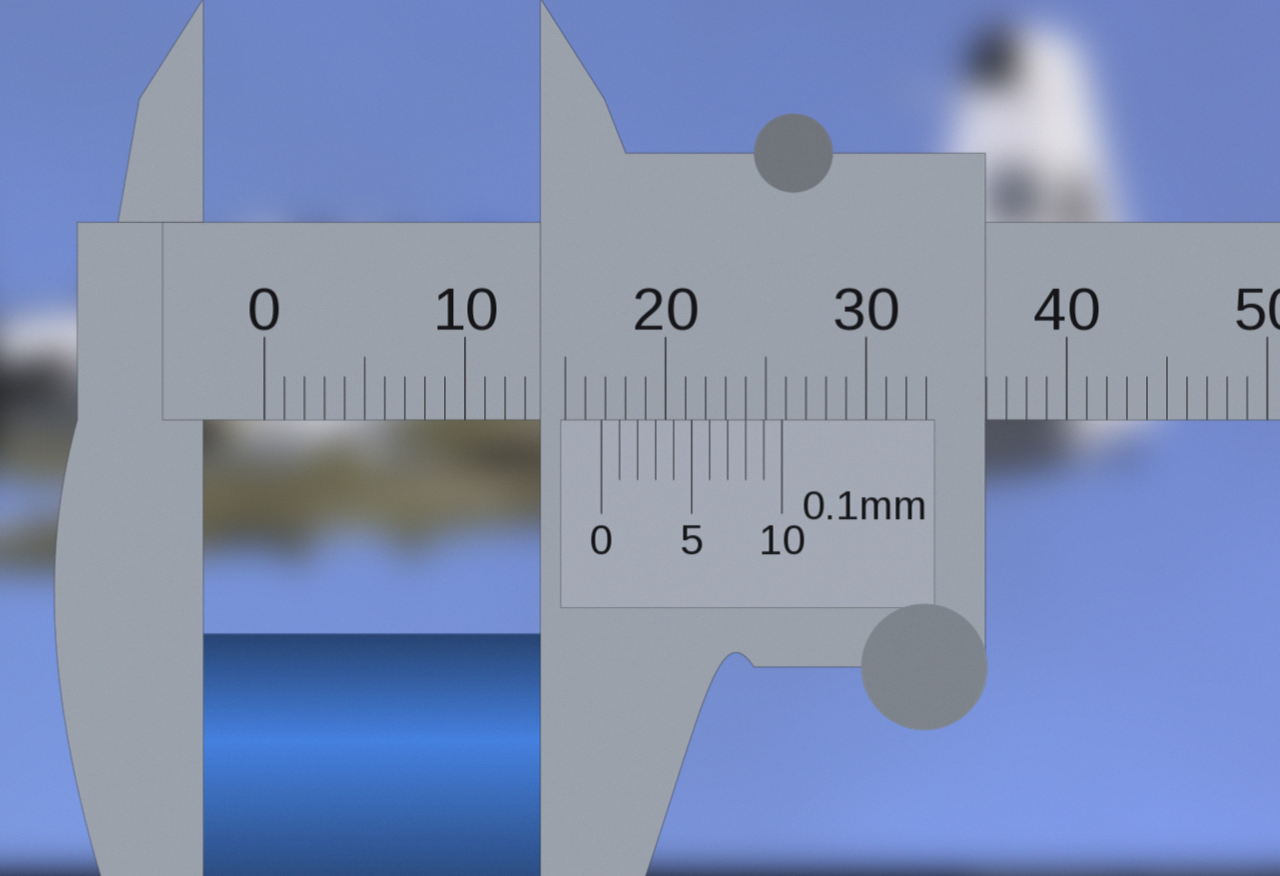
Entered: 16.8 mm
